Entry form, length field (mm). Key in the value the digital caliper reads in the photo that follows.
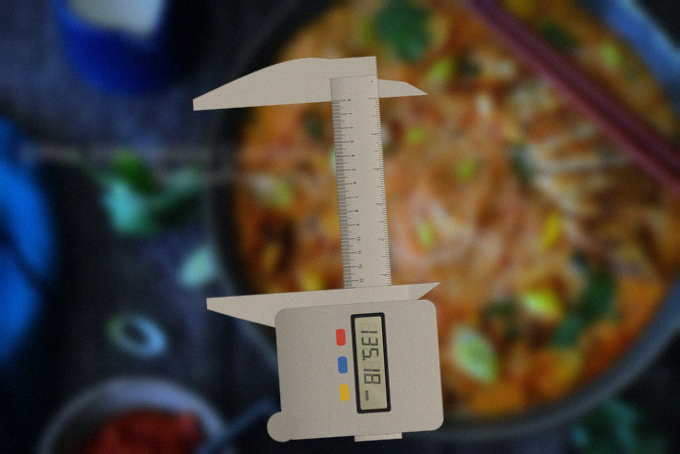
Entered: 135.18 mm
